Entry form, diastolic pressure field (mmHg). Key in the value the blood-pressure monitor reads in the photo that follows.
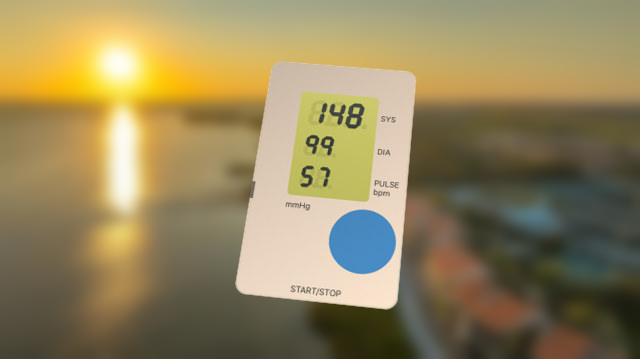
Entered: 99 mmHg
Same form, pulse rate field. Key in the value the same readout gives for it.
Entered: 57 bpm
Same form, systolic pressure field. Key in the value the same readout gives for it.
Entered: 148 mmHg
